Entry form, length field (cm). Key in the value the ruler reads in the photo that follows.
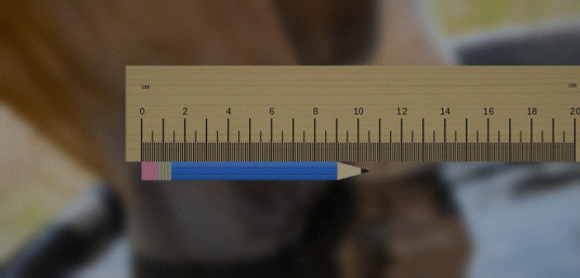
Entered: 10.5 cm
